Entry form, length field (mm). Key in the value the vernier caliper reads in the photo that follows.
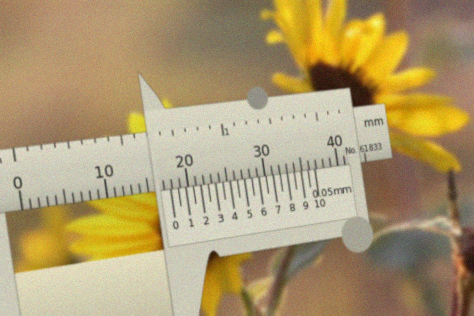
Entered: 17.8 mm
